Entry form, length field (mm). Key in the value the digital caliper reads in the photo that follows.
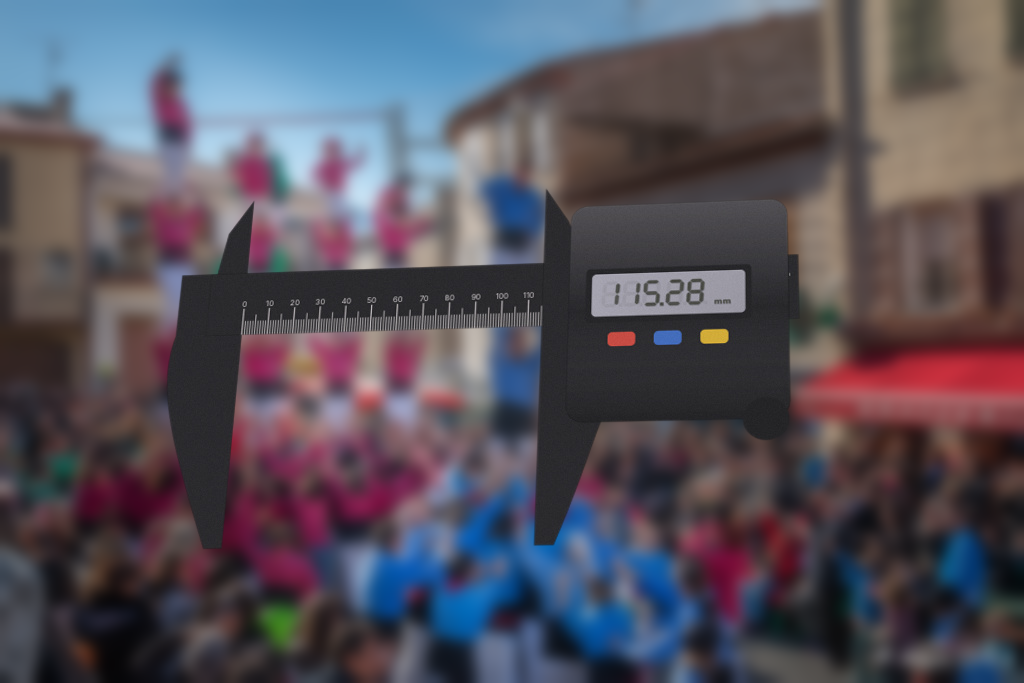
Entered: 115.28 mm
